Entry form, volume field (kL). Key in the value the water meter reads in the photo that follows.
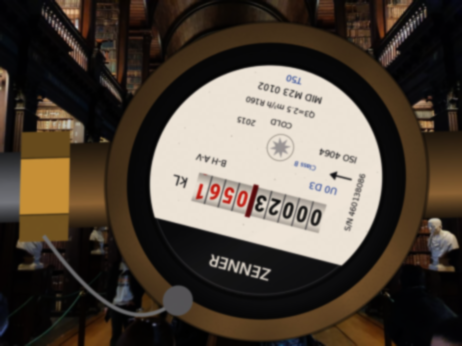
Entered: 23.0561 kL
